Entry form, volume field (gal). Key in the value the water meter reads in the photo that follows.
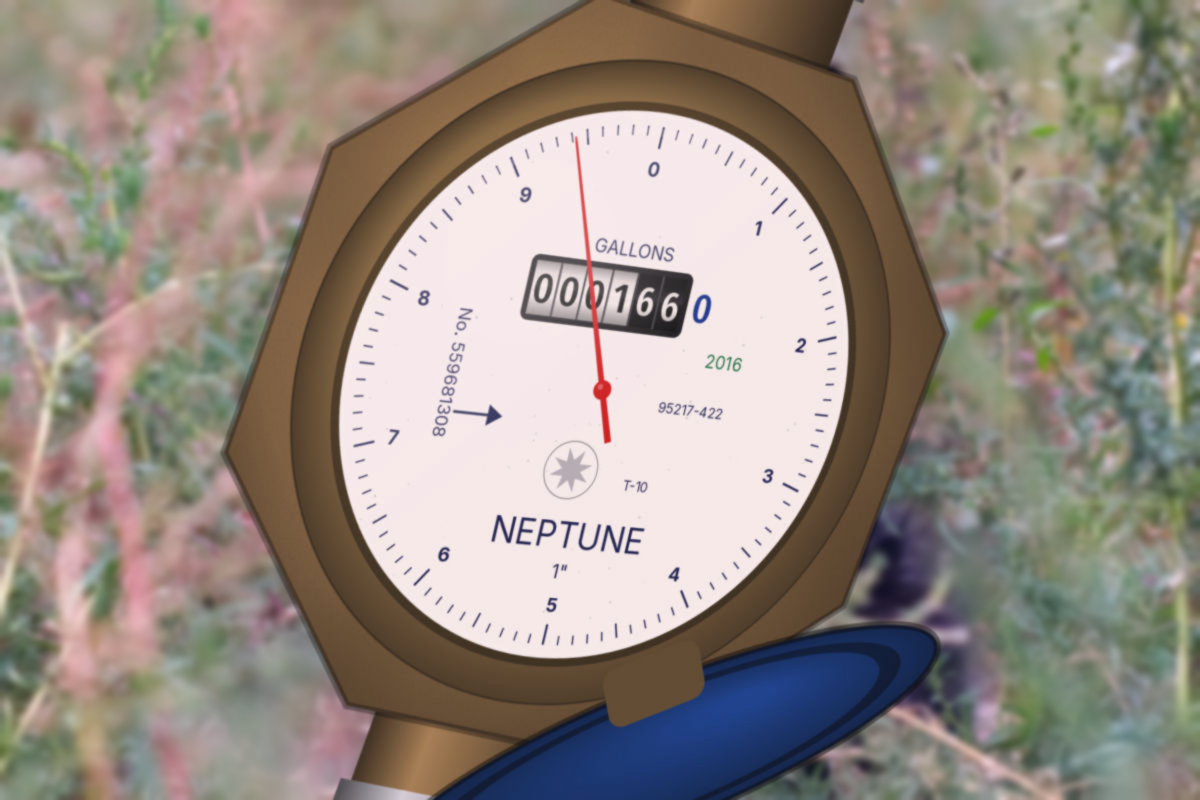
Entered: 1659.4 gal
